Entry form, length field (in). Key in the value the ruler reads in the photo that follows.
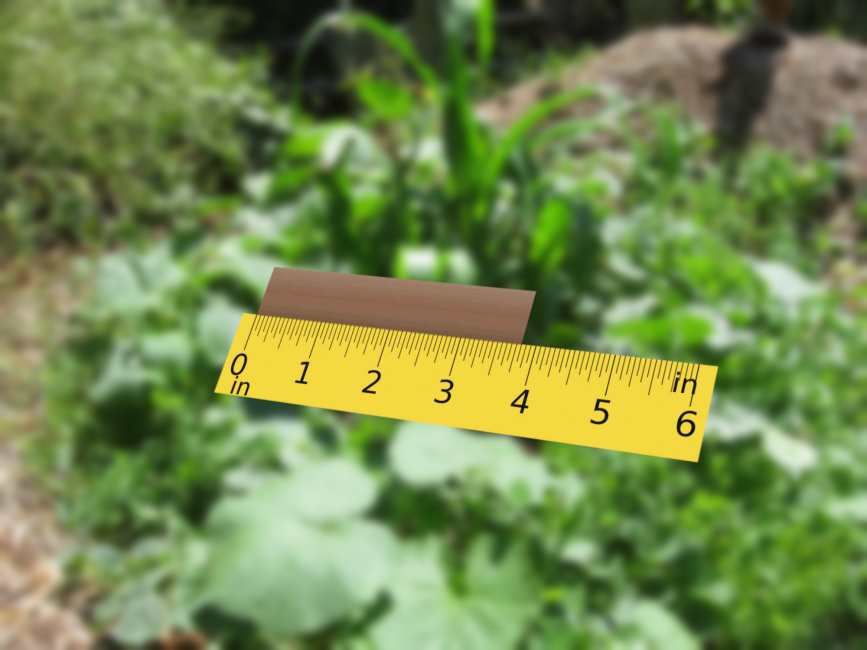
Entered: 3.8125 in
